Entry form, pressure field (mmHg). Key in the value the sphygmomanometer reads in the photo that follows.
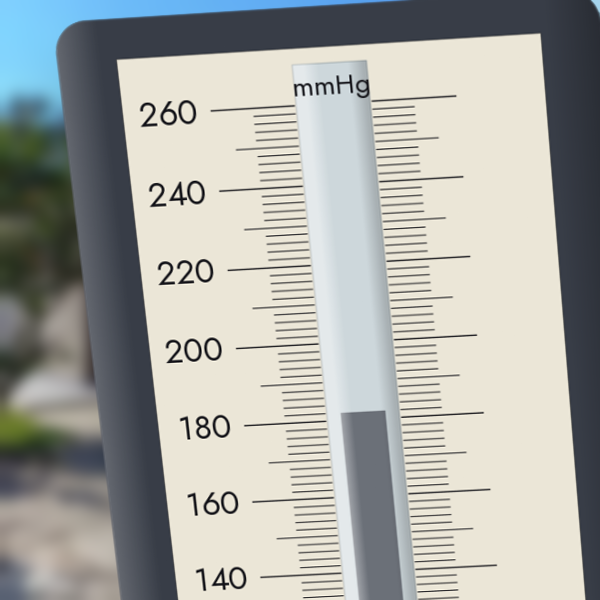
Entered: 182 mmHg
